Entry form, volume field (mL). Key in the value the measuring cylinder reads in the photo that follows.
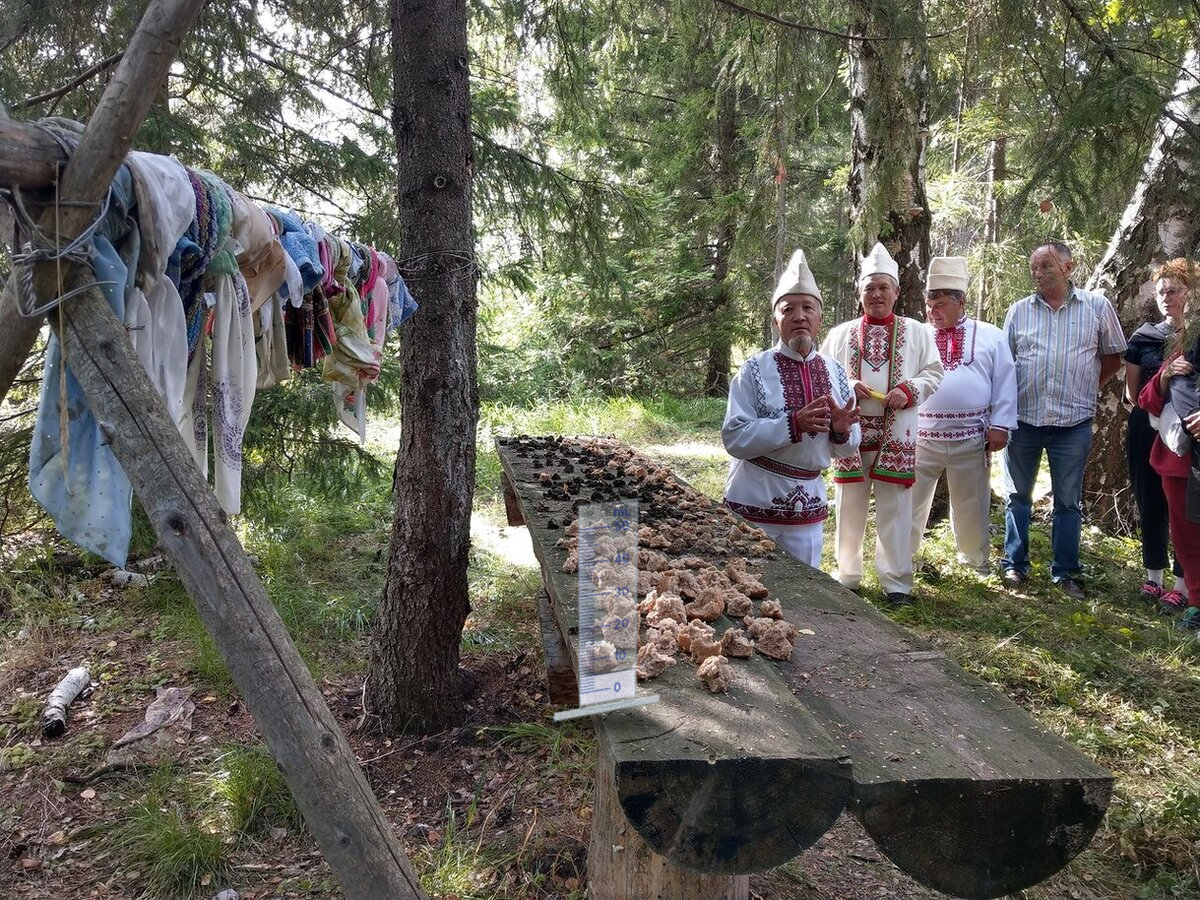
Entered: 5 mL
